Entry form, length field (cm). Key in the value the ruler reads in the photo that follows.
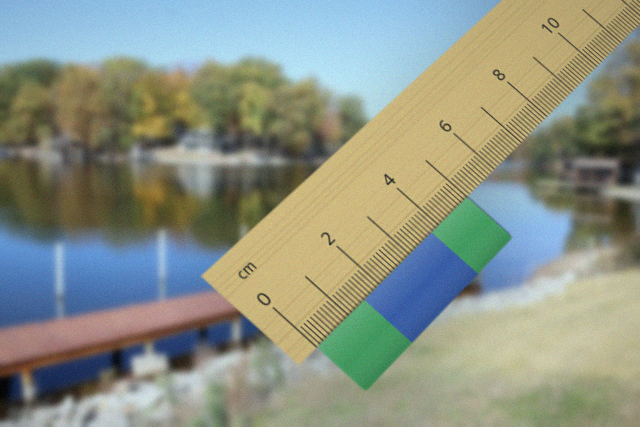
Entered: 5 cm
